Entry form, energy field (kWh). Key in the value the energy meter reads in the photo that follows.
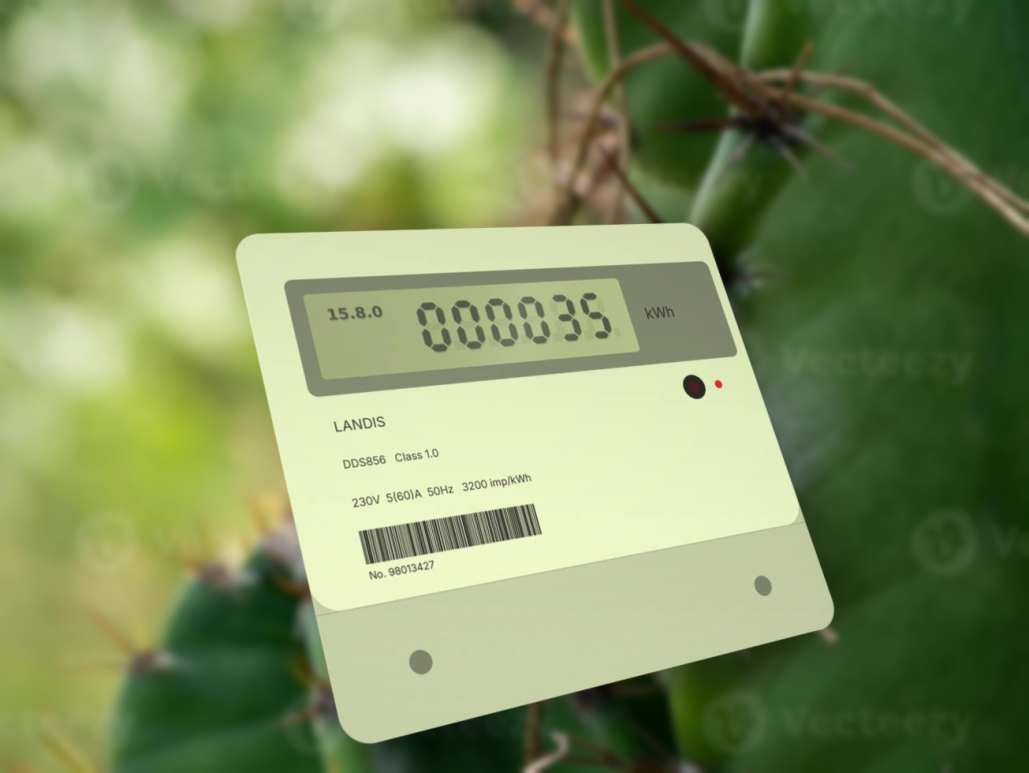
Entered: 35 kWh
